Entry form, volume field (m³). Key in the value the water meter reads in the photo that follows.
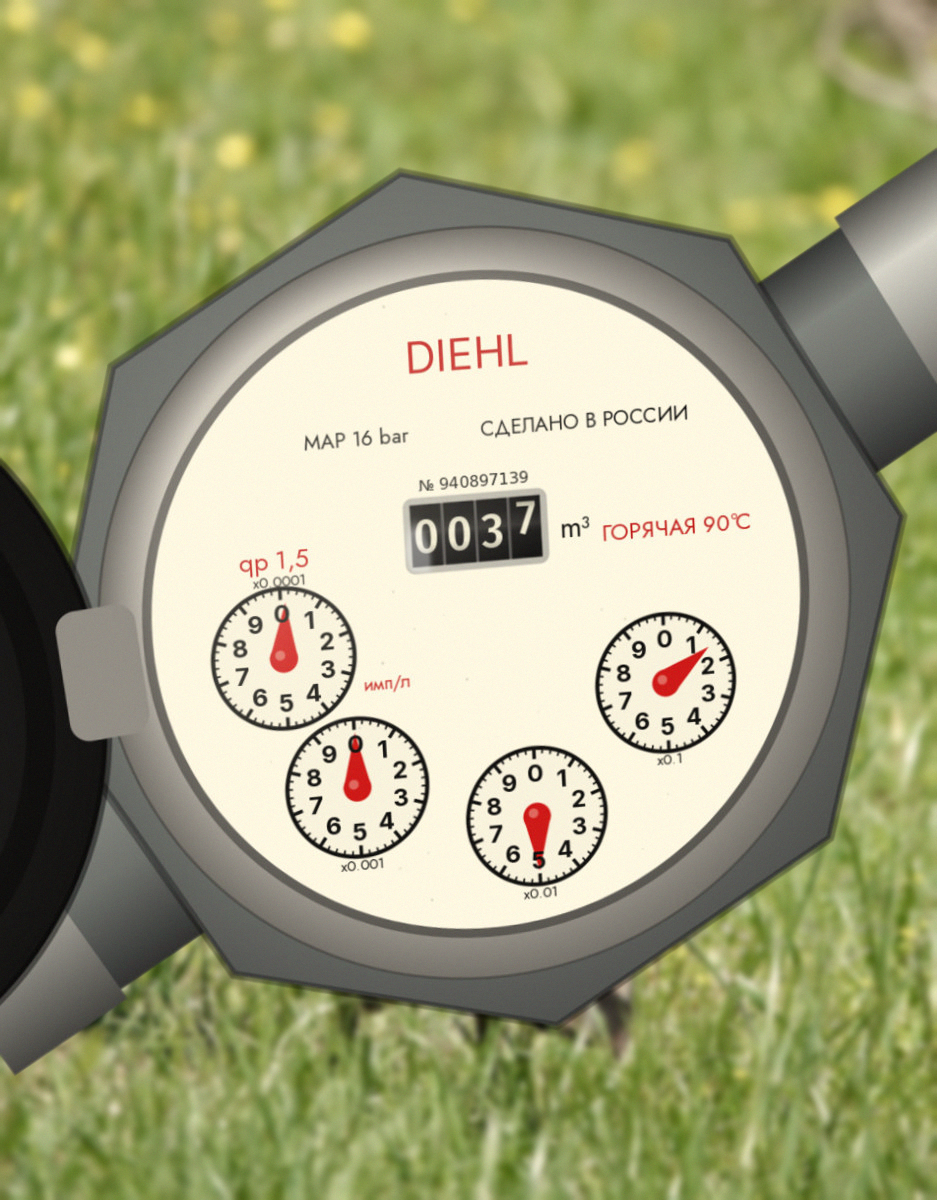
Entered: 37.1500 m³
